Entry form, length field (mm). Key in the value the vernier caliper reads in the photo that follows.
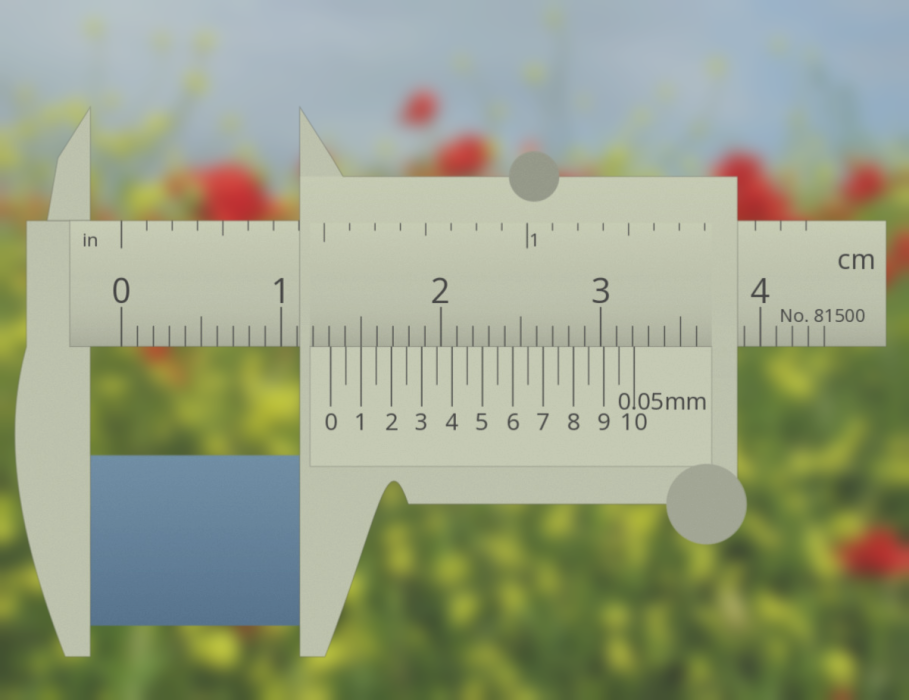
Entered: 13.1 mm
